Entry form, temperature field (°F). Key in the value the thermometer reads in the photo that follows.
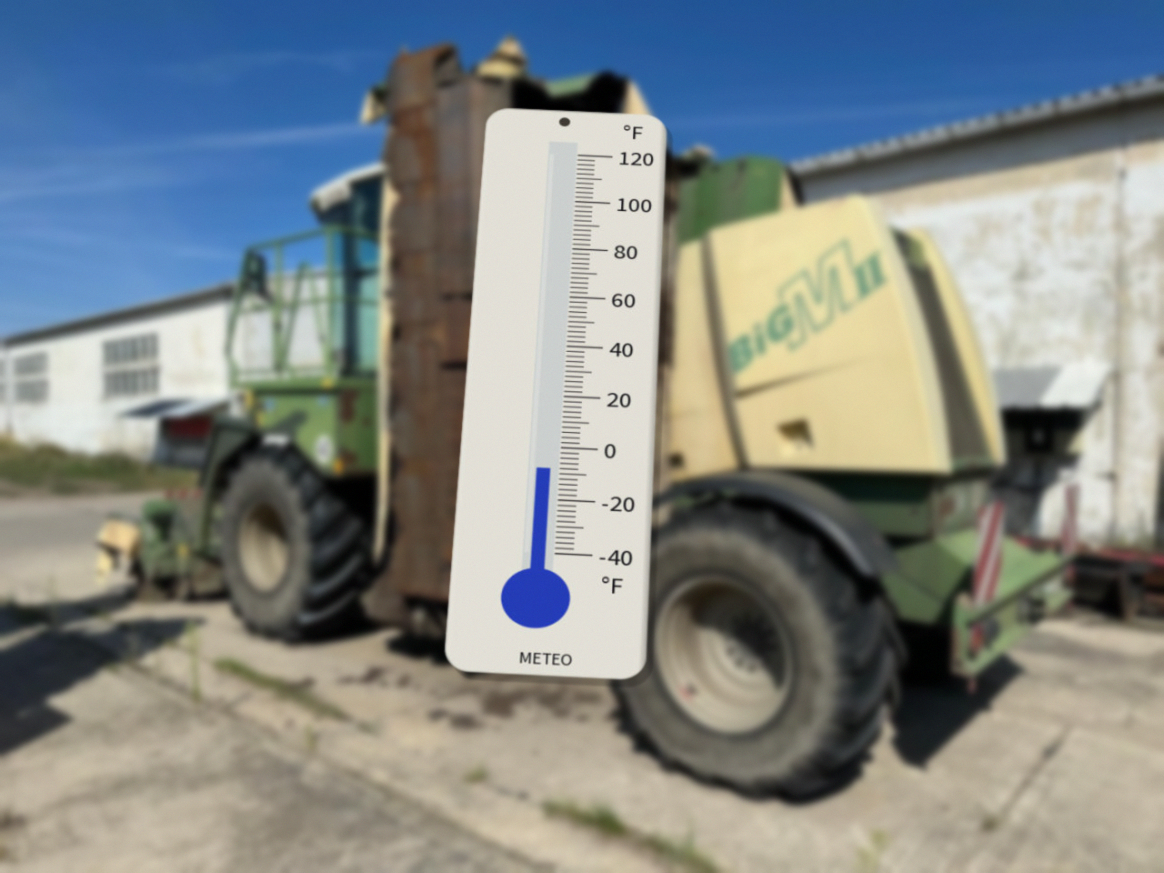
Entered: -8 °F
